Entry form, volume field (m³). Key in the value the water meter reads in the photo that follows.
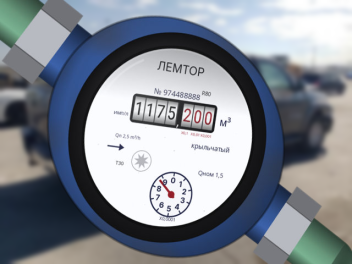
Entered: 1175.2008 m³
